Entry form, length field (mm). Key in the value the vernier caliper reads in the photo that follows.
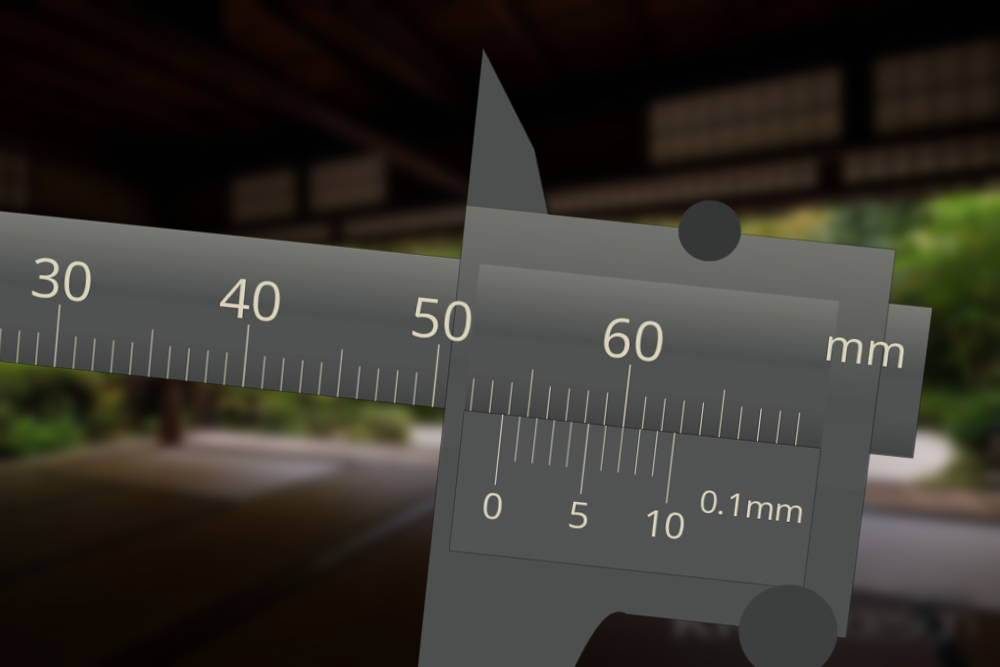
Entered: 53.7 mm
